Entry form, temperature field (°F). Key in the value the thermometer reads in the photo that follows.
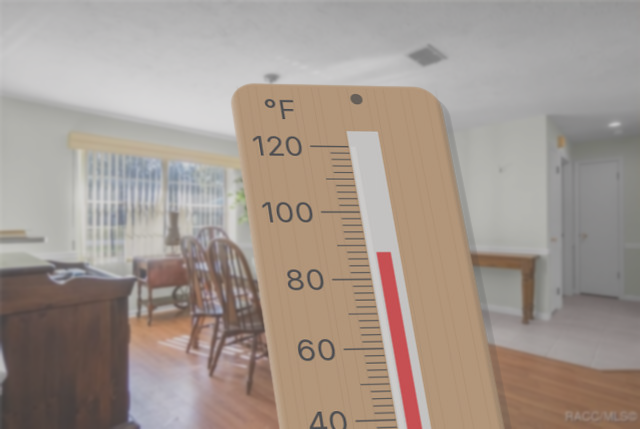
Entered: 88 °F
